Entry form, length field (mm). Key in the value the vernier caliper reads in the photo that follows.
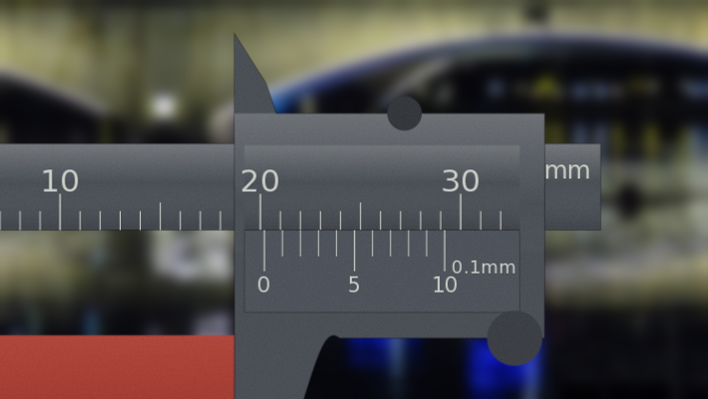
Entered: 20.2 mm
